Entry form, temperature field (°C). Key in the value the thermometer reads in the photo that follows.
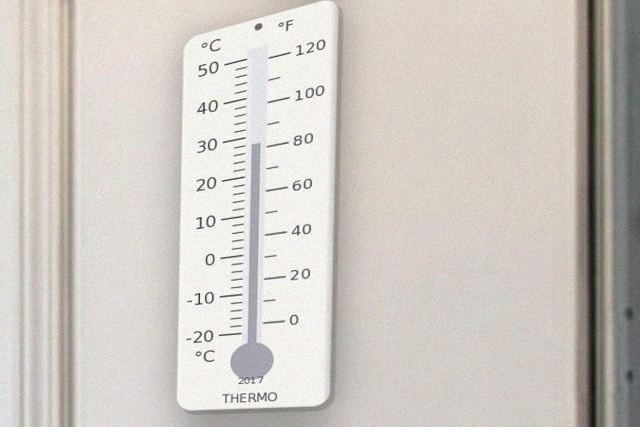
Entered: 28 °C
